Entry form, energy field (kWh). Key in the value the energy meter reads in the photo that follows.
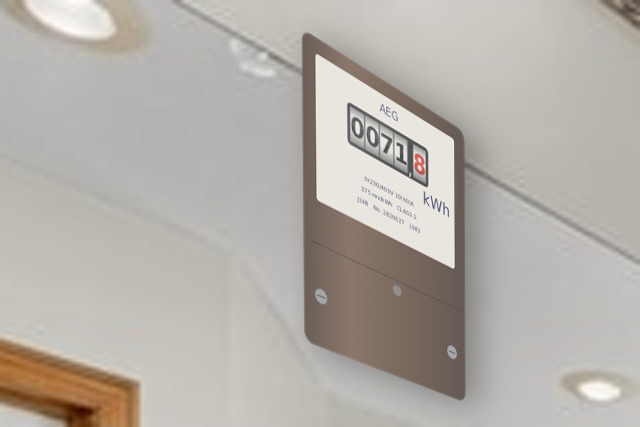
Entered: 71.8 kWh
